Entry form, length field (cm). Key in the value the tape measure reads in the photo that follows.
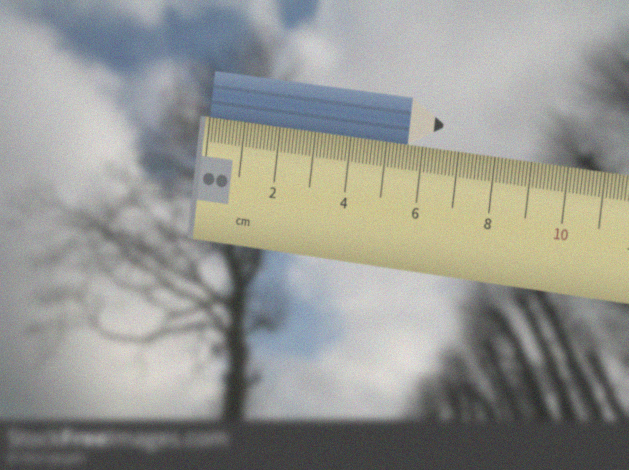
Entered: 6.5 cm
